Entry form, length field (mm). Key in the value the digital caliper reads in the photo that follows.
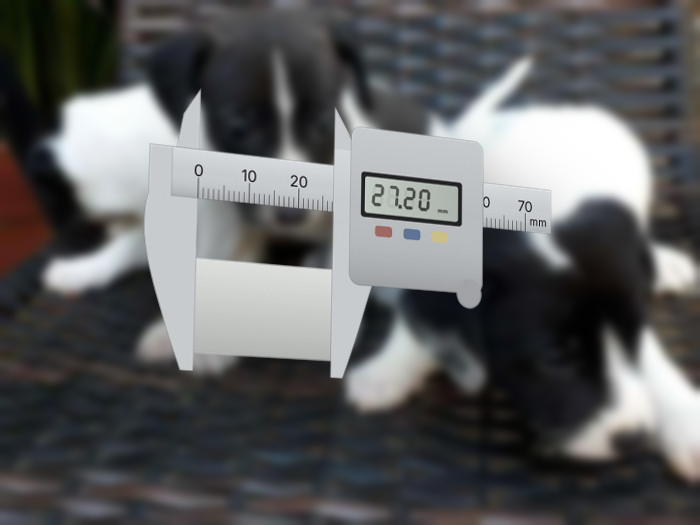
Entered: 27.20 mm
